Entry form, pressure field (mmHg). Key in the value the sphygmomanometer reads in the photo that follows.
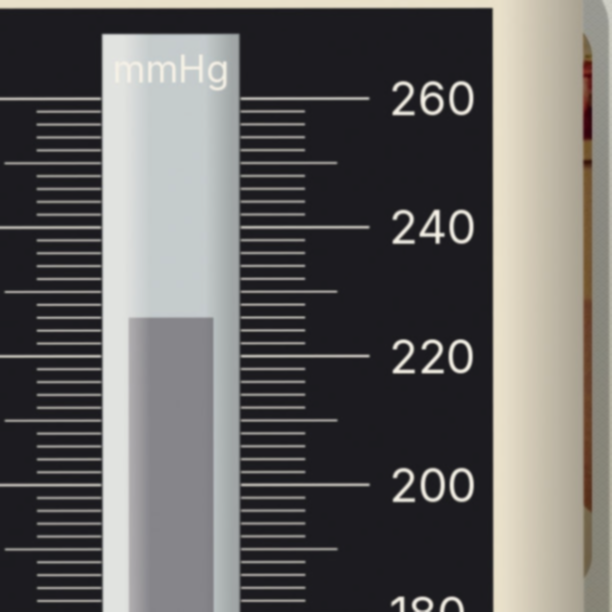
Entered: 226 mmHg
